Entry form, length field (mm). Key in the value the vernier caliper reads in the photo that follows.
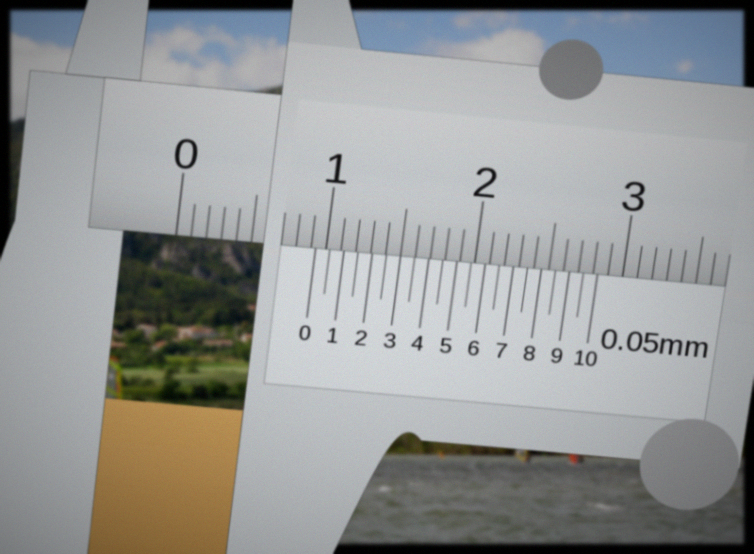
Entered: 9.3 mm
